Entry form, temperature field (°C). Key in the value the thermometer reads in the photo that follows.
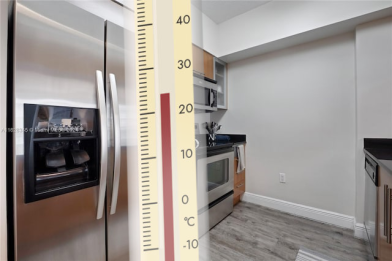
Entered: 24 °C
